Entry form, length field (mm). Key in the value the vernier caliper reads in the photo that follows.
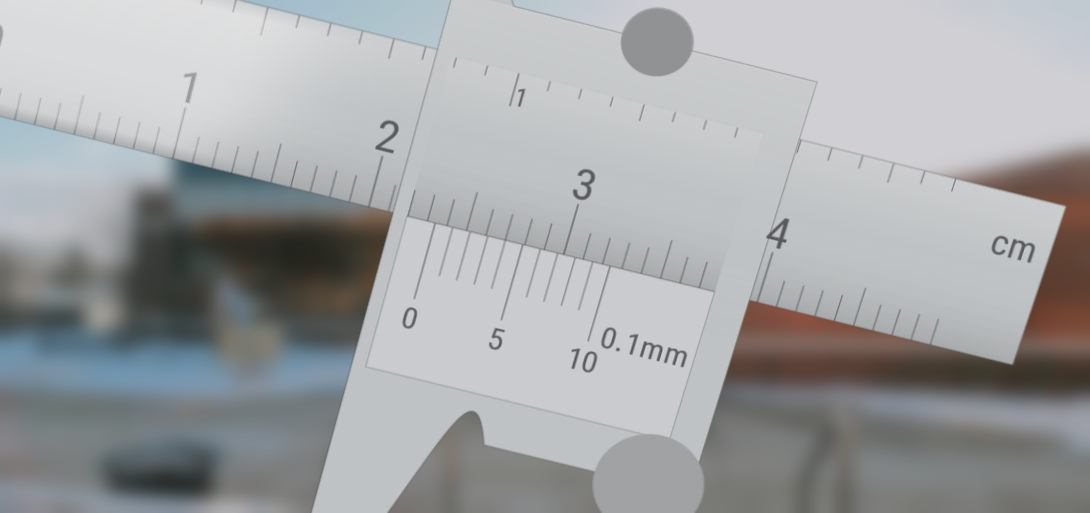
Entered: 23.4 mm
